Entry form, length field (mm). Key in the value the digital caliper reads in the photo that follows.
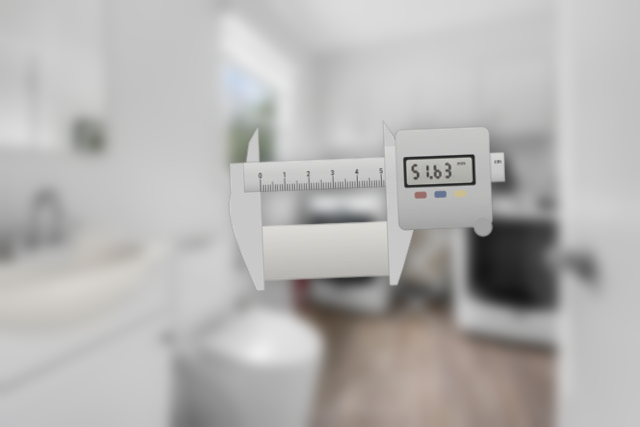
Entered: 51.63 mm
